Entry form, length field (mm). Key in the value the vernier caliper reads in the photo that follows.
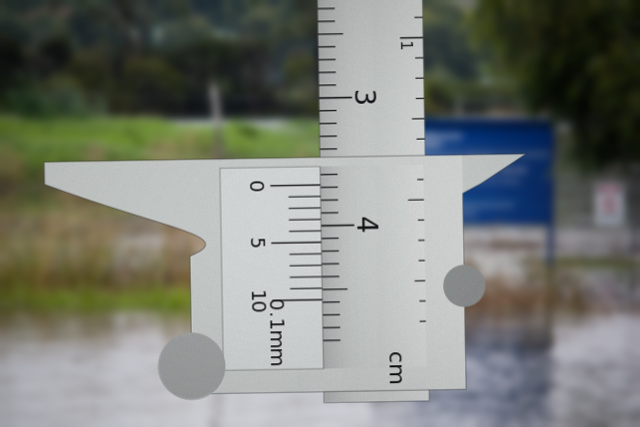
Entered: 36.8 mm
